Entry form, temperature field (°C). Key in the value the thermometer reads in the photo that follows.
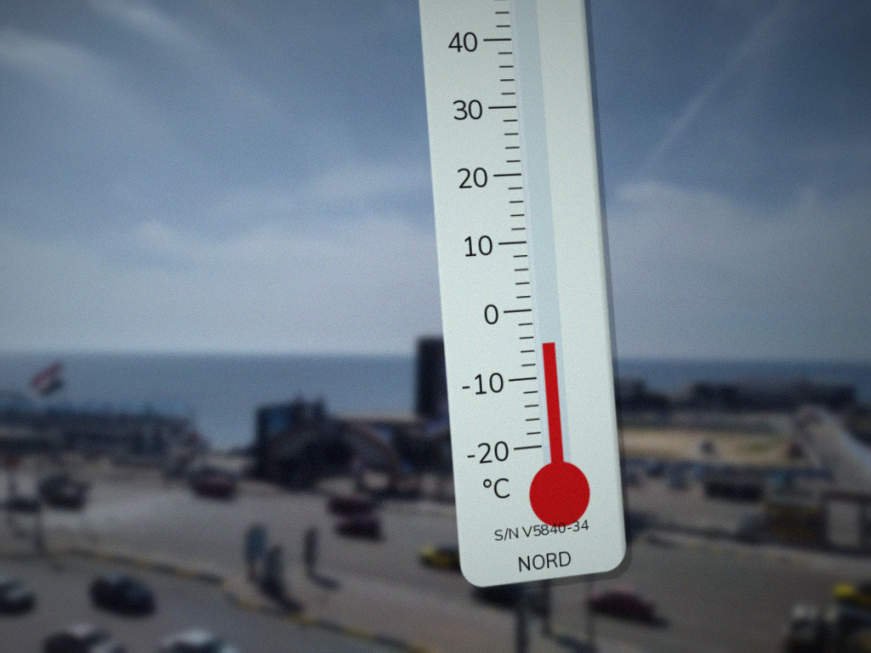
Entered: -5 °C
